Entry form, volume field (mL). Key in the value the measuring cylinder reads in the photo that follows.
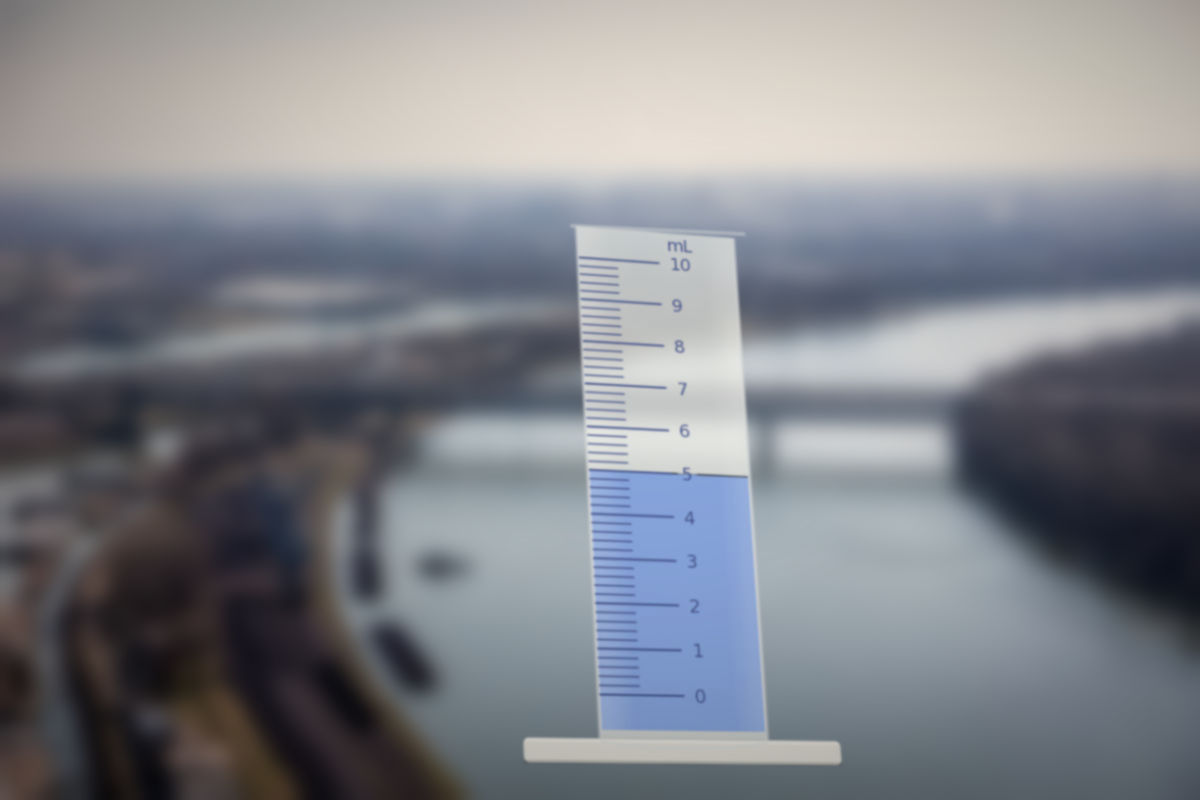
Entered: 5 mL
